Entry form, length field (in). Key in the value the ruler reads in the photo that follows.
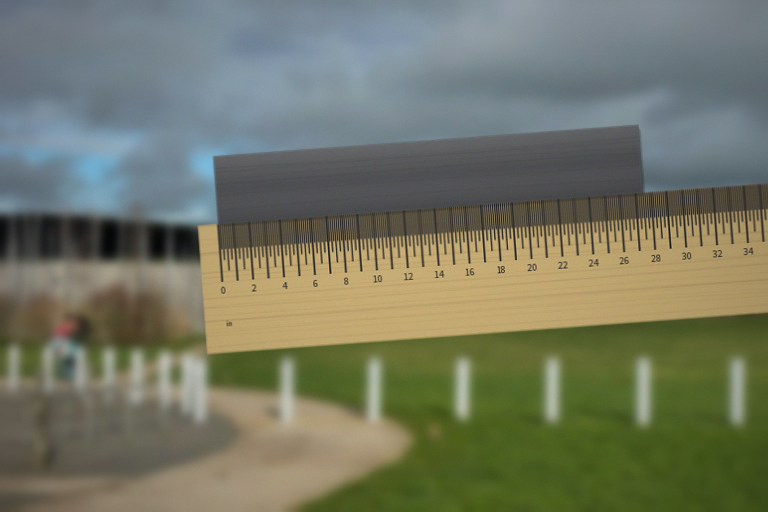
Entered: 27.5 in
